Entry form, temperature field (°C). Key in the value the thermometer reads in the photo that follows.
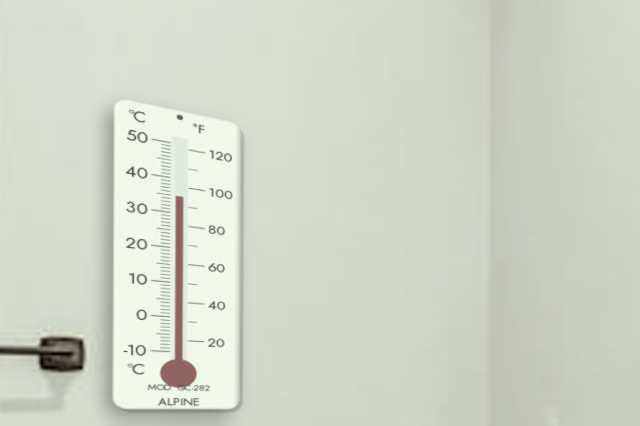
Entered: 35 °C
